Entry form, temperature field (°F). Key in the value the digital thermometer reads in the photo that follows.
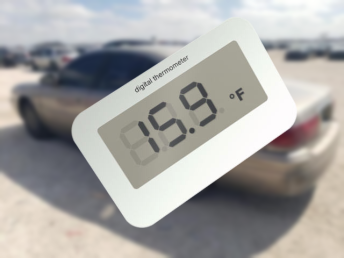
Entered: 15.9 °F
